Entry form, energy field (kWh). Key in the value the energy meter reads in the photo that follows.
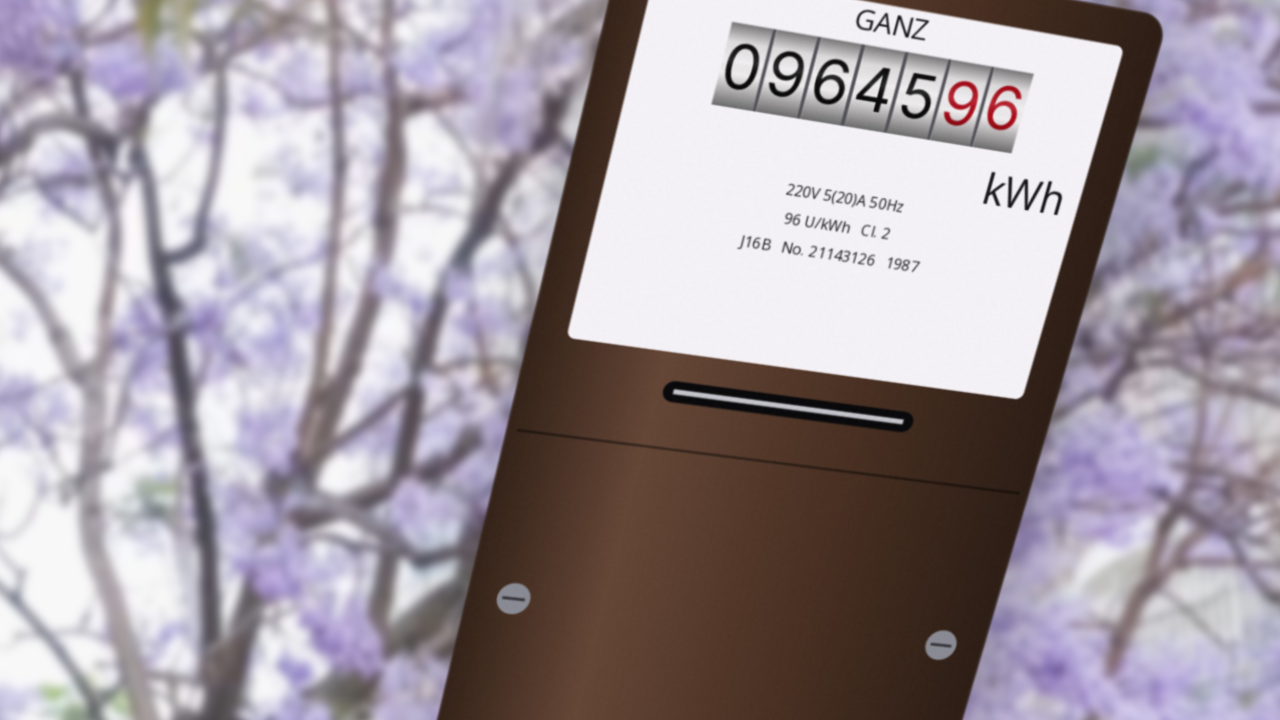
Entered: 9645.96 kWh
